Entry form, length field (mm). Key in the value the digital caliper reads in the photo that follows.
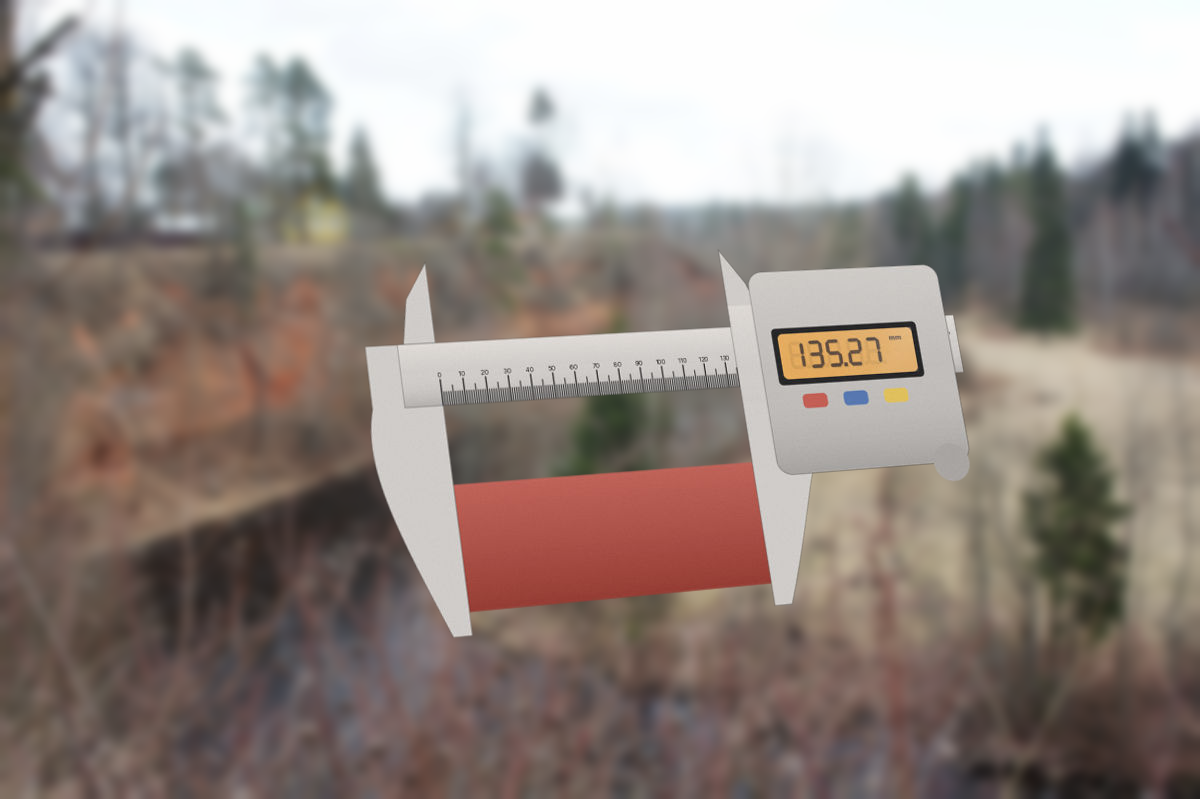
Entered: 135.27 mm
